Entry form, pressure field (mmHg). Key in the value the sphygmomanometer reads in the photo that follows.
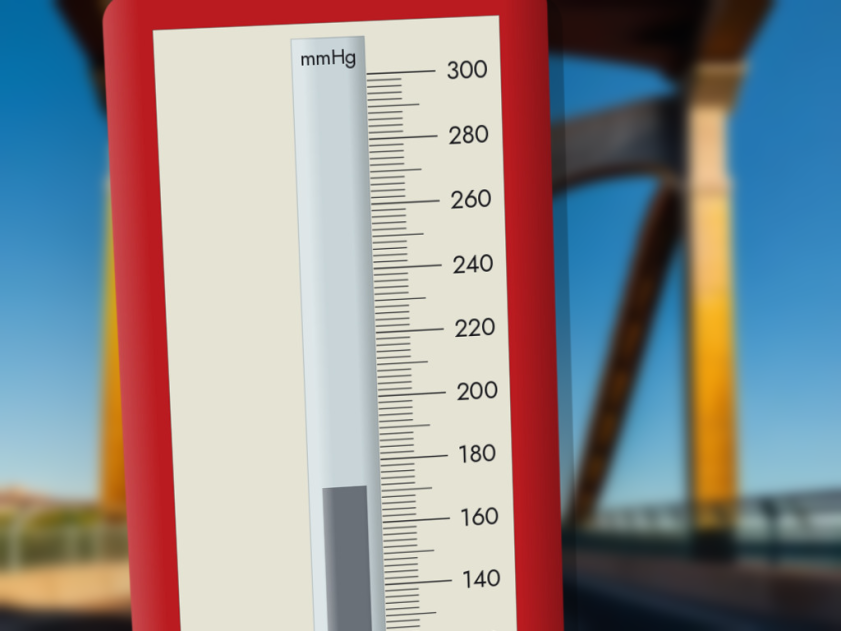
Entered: 172 mmHg
